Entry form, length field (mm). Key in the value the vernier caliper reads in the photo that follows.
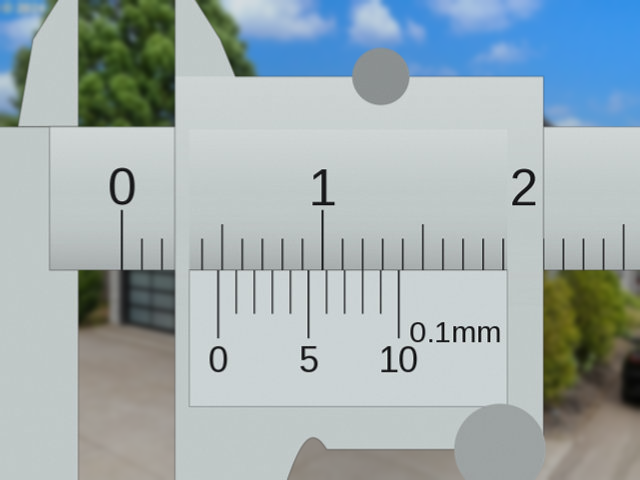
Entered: 4.8 mm
